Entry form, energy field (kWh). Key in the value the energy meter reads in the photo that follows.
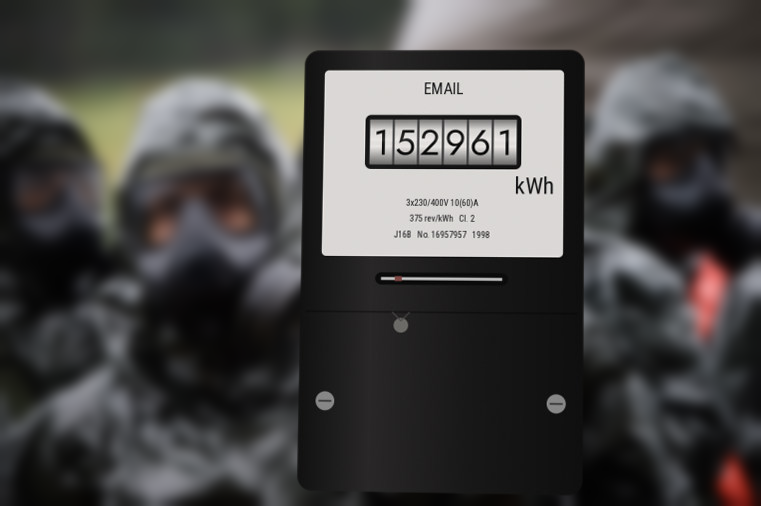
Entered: 152961 kWh
